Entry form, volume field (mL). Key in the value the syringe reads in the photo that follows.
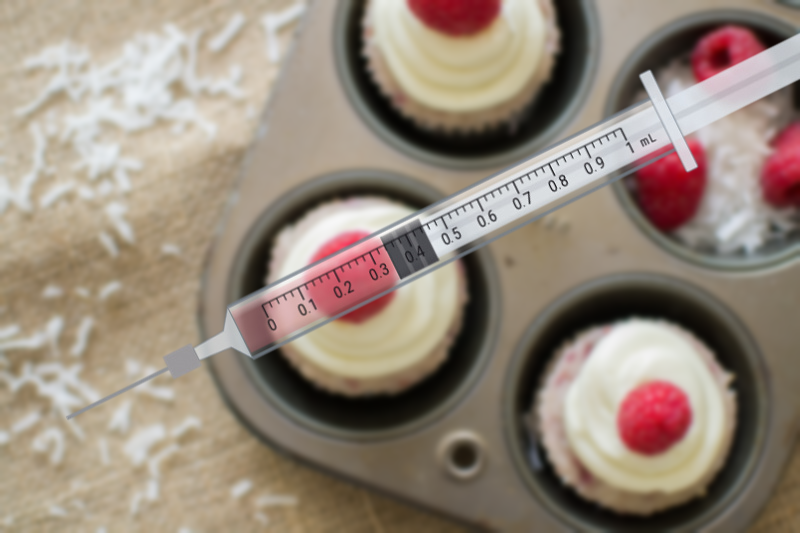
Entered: 0.34 mL
